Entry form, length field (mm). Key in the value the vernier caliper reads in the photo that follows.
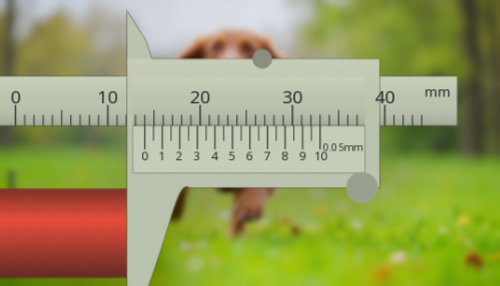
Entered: 14.0 mm
